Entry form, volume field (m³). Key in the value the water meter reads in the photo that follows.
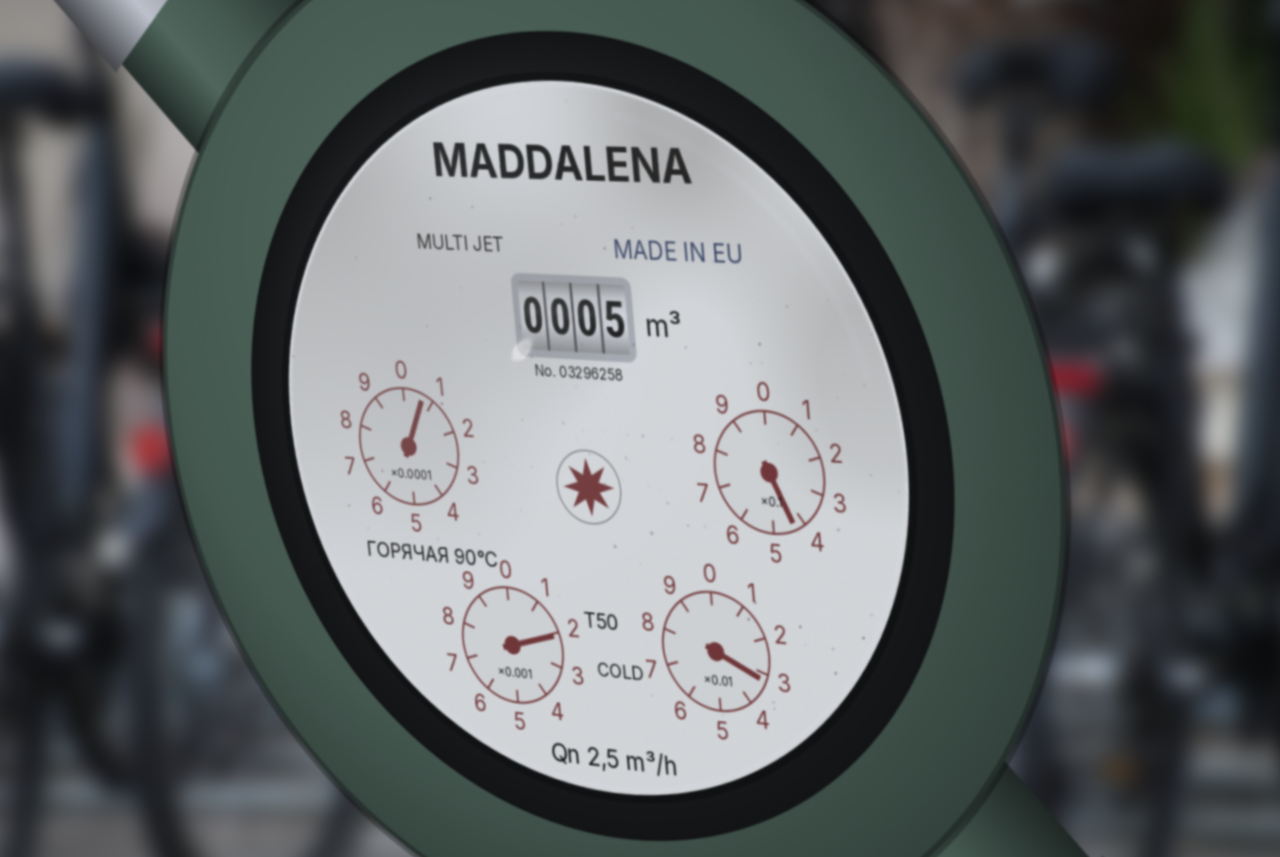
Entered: 5.4320 m³
